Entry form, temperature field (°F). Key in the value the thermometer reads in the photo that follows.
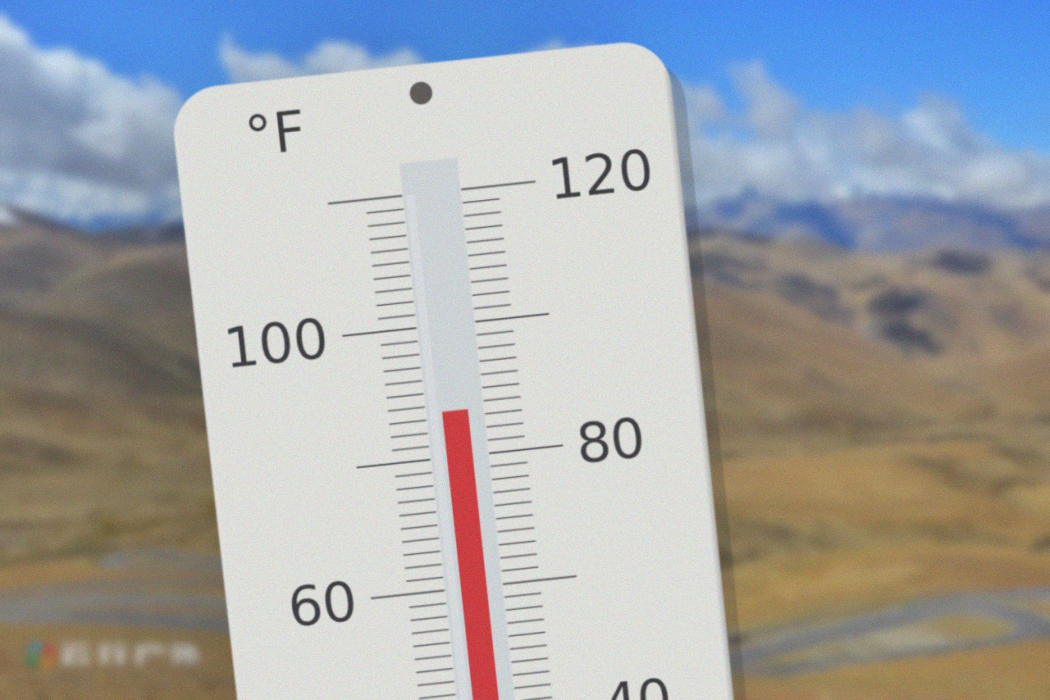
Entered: 87 °F
